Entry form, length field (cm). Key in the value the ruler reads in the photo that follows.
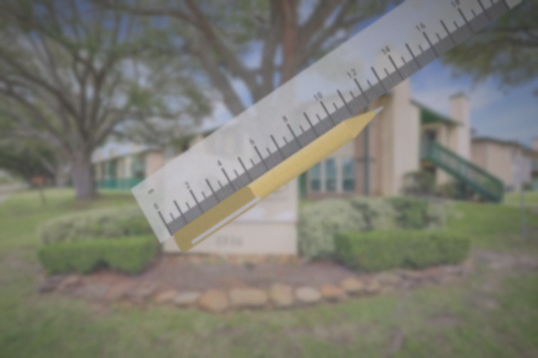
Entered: 12.5 cm
